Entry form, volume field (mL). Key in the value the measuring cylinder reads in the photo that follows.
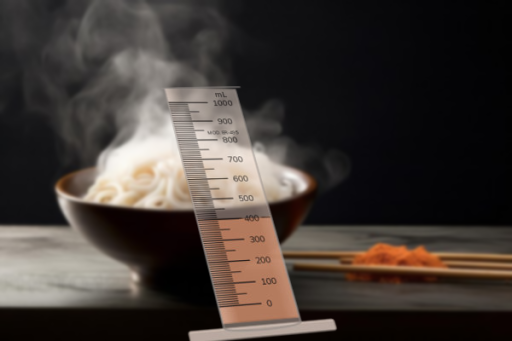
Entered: 400 mL
